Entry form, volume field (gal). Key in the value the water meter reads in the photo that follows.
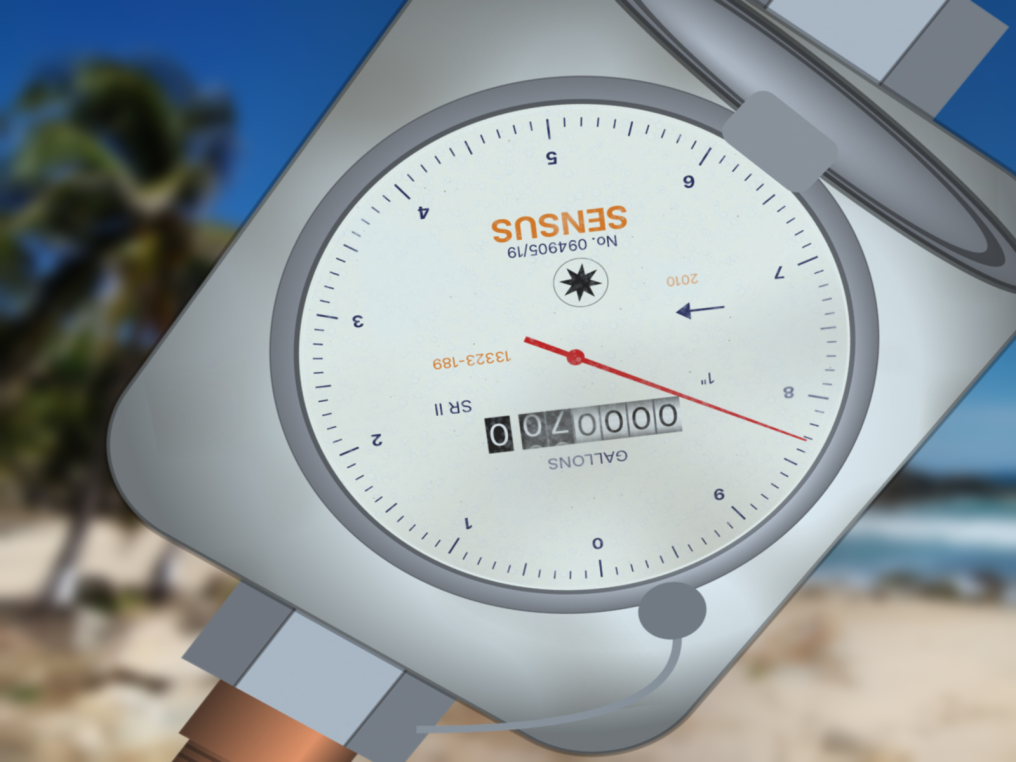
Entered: 698.3 gal
